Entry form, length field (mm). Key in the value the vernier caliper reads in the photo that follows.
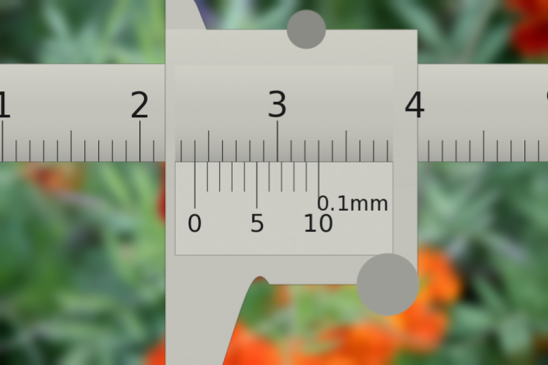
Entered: 24.0 mm
